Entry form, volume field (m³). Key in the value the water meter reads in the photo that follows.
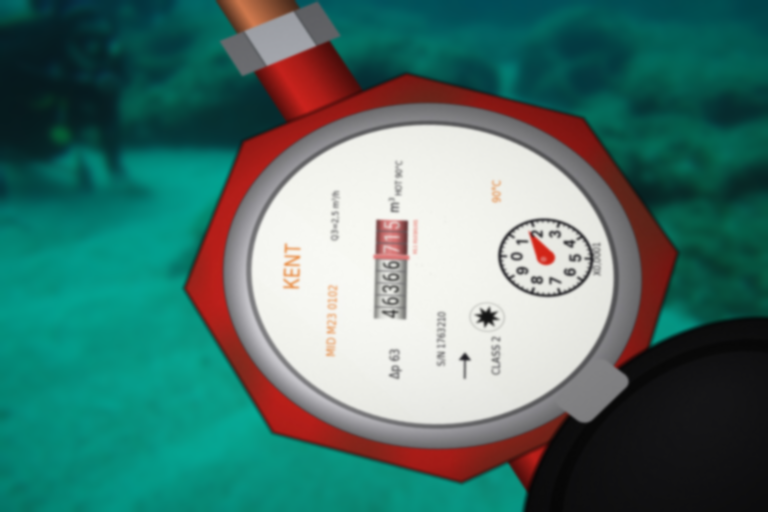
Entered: 46366.7151 m³
